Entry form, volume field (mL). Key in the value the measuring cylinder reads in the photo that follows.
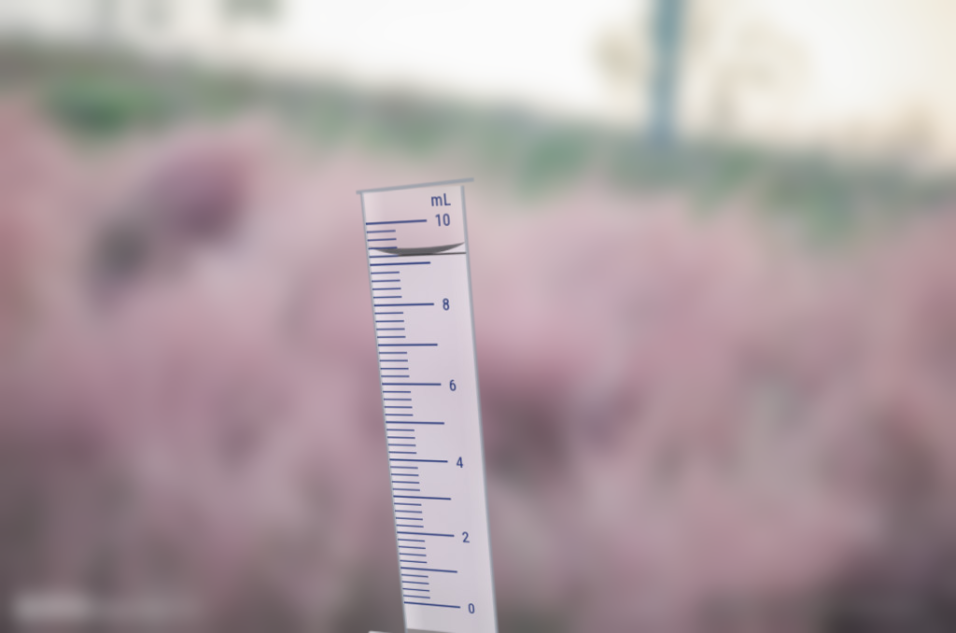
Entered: 9.2 mL
